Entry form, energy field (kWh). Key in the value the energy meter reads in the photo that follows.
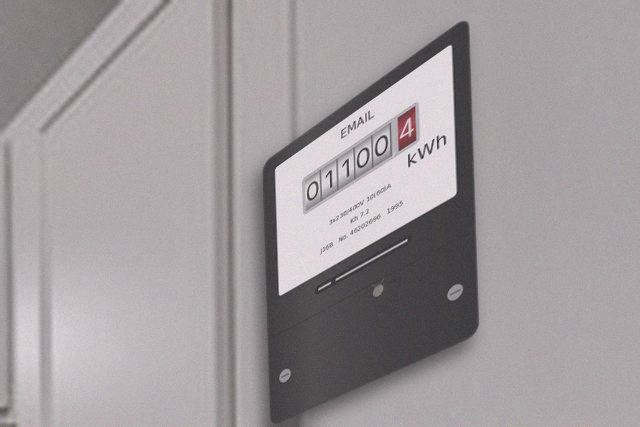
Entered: 1100.4 kWh
